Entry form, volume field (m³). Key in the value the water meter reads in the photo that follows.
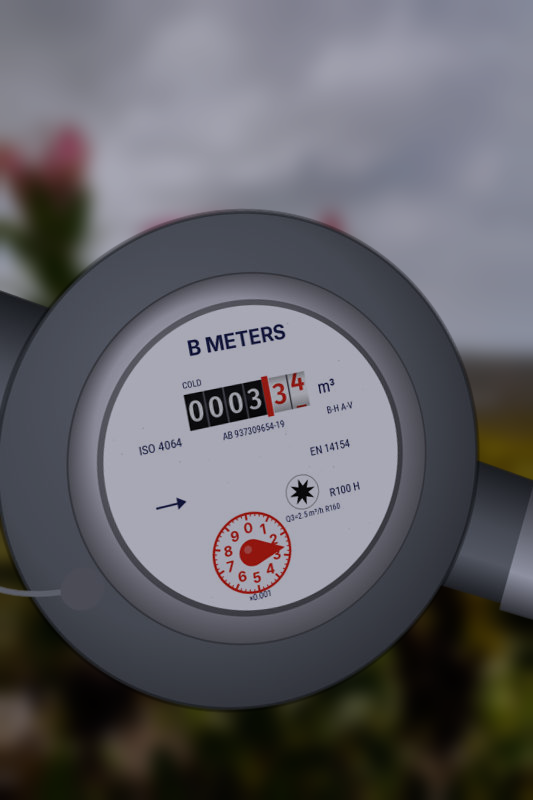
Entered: 3.342 m³
